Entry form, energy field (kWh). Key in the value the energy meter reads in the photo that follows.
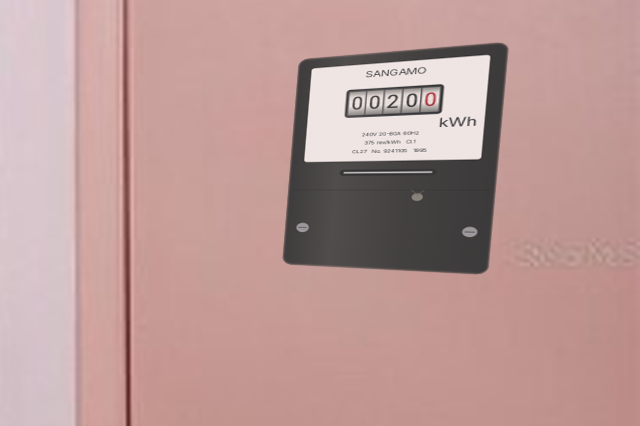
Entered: 20.0 kWh
